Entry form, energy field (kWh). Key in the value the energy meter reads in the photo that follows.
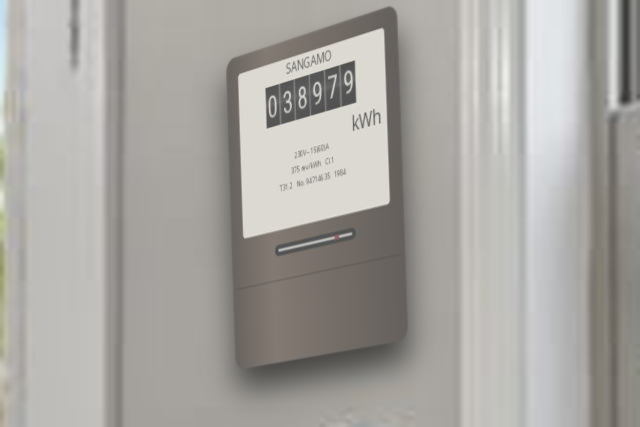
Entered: 38979 kWh
